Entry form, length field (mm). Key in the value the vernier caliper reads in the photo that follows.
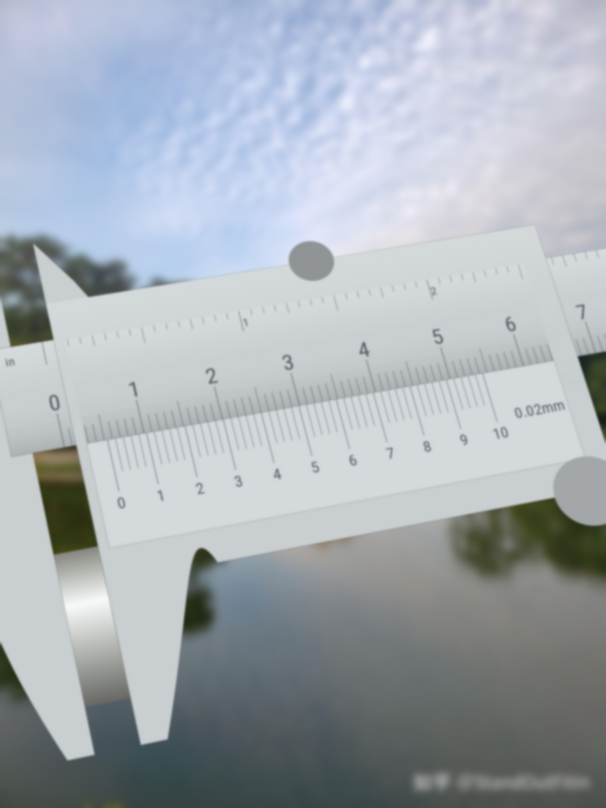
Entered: 5.4 mm
